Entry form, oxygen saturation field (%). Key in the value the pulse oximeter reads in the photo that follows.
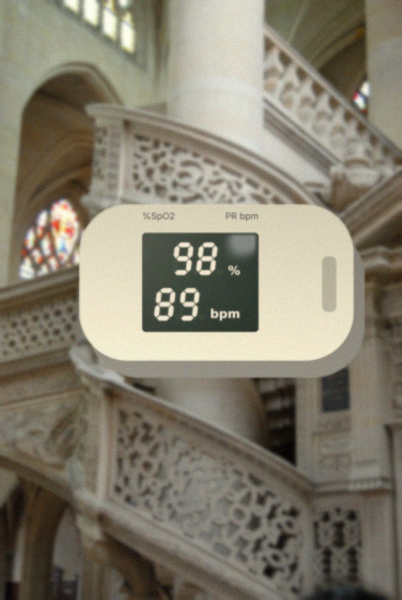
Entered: 98 %
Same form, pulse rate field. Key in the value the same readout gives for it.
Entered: 89 bpm
